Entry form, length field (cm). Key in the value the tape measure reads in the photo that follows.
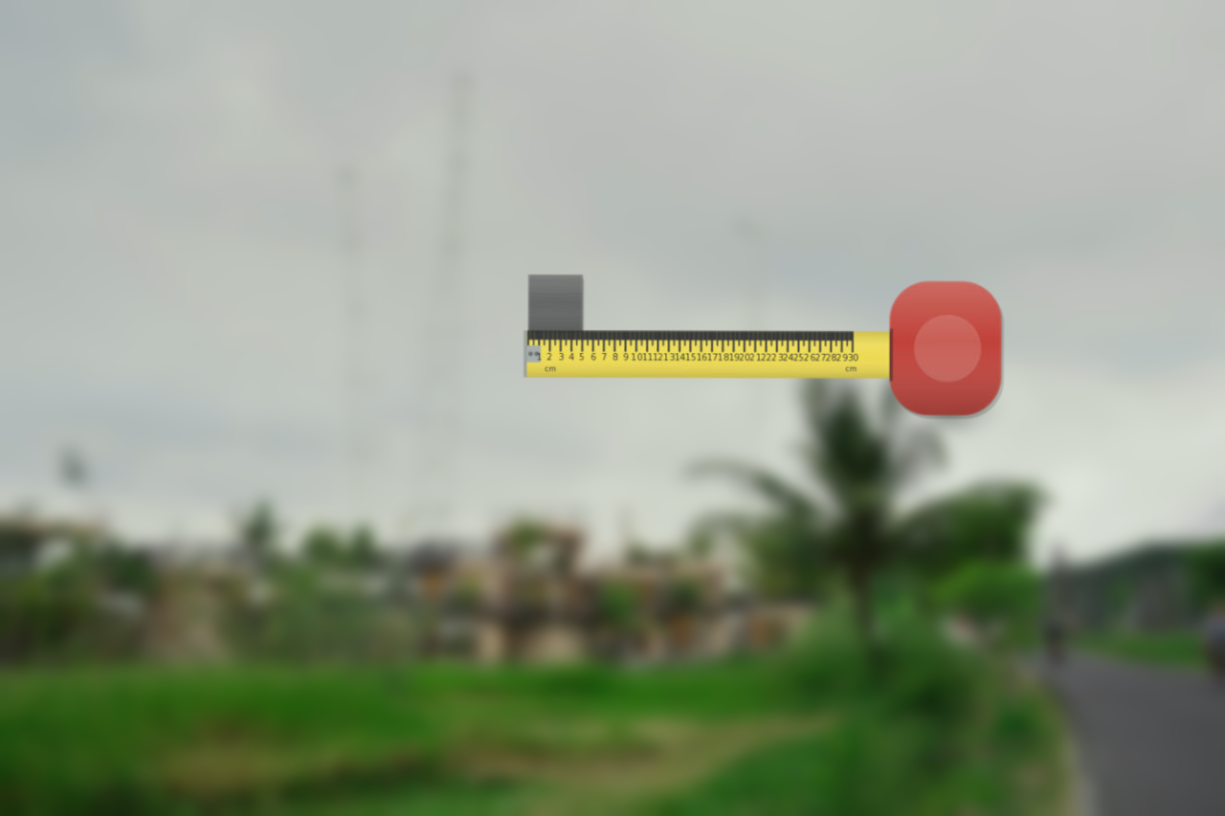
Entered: 5 cm
